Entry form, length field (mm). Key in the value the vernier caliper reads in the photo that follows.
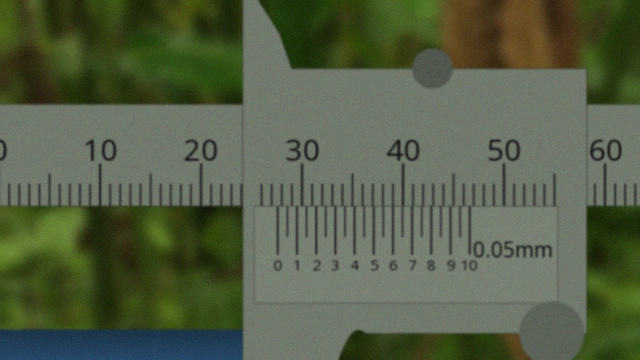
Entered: 27.6 mm
